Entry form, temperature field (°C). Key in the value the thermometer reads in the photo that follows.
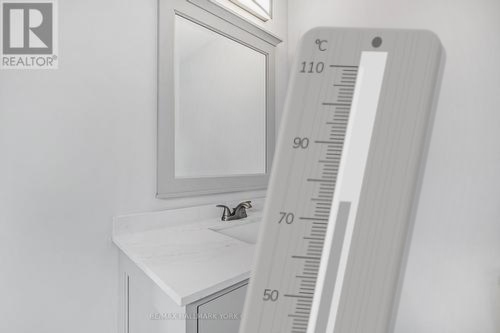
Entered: 75 °C
